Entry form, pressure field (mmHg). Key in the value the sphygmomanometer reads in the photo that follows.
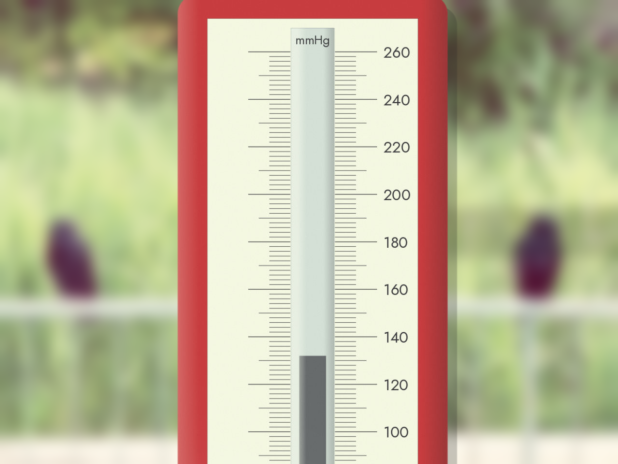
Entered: 132 mmHg
